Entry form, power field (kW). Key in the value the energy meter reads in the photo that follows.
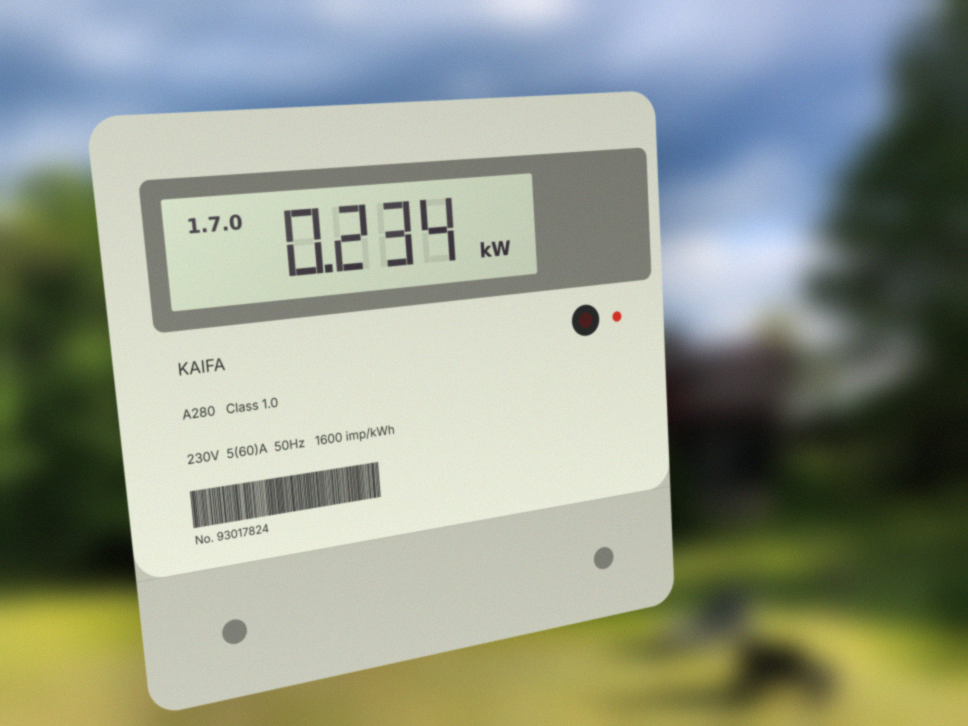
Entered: 0.234 kW
